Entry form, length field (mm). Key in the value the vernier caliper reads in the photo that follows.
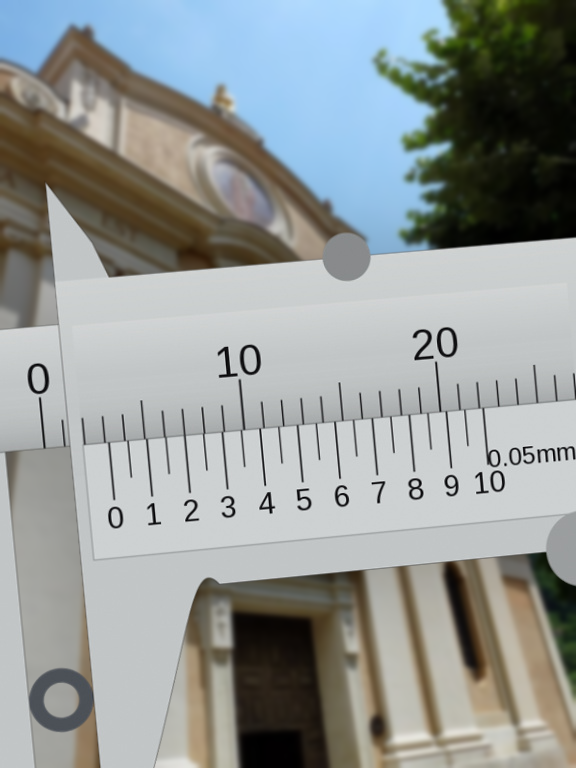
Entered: 3.2 mm
